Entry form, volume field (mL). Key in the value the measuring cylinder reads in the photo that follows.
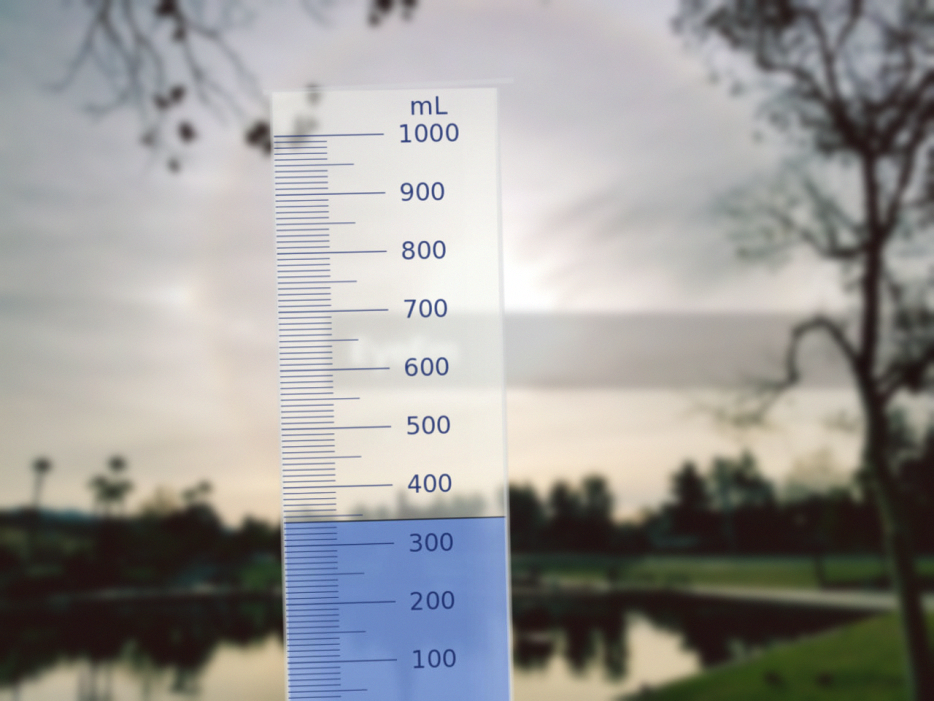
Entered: 340 mL
